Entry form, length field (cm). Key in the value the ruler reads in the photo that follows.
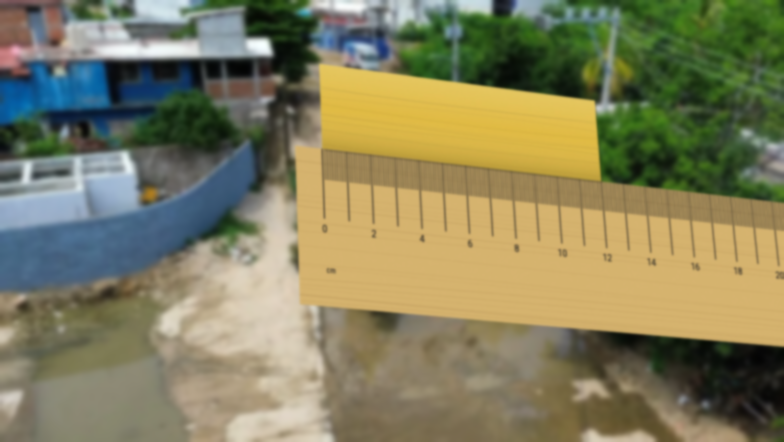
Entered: 12 cm
